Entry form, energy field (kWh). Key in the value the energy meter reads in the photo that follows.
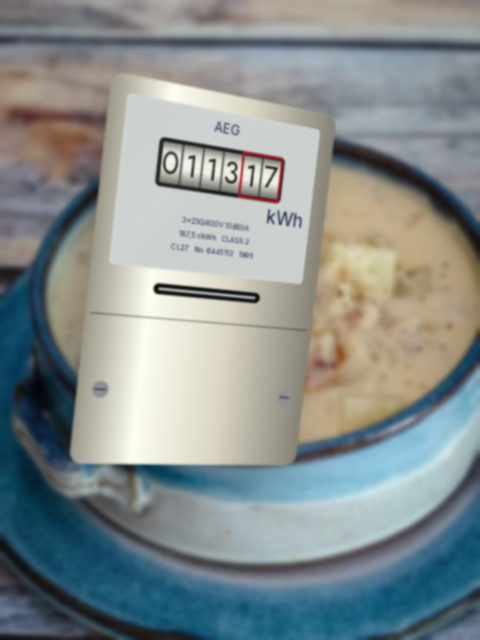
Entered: 113.17 kWh
